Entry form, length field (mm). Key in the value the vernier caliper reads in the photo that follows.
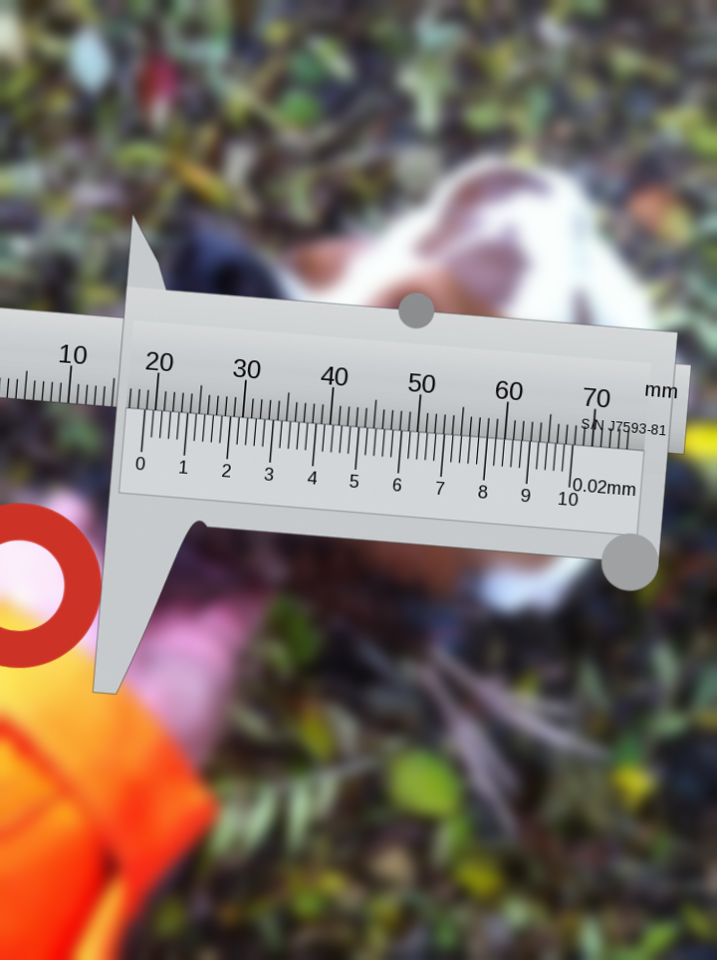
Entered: 18.8 mm
